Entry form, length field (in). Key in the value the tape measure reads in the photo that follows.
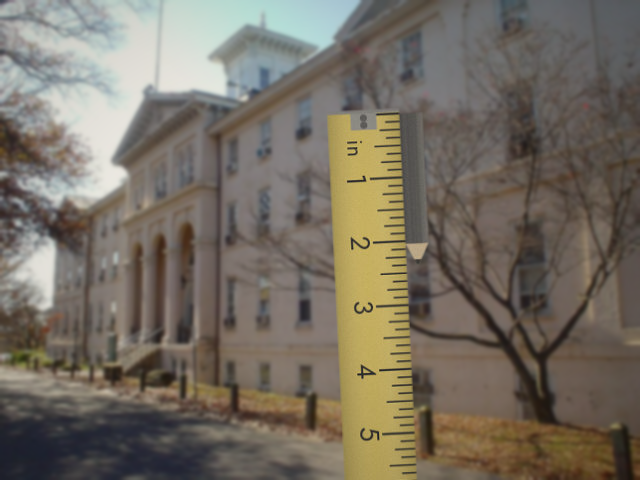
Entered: 2.375 in
